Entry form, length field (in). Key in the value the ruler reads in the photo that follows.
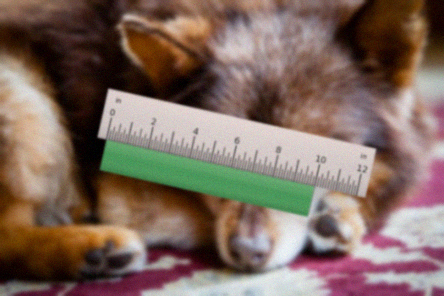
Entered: 10 in
